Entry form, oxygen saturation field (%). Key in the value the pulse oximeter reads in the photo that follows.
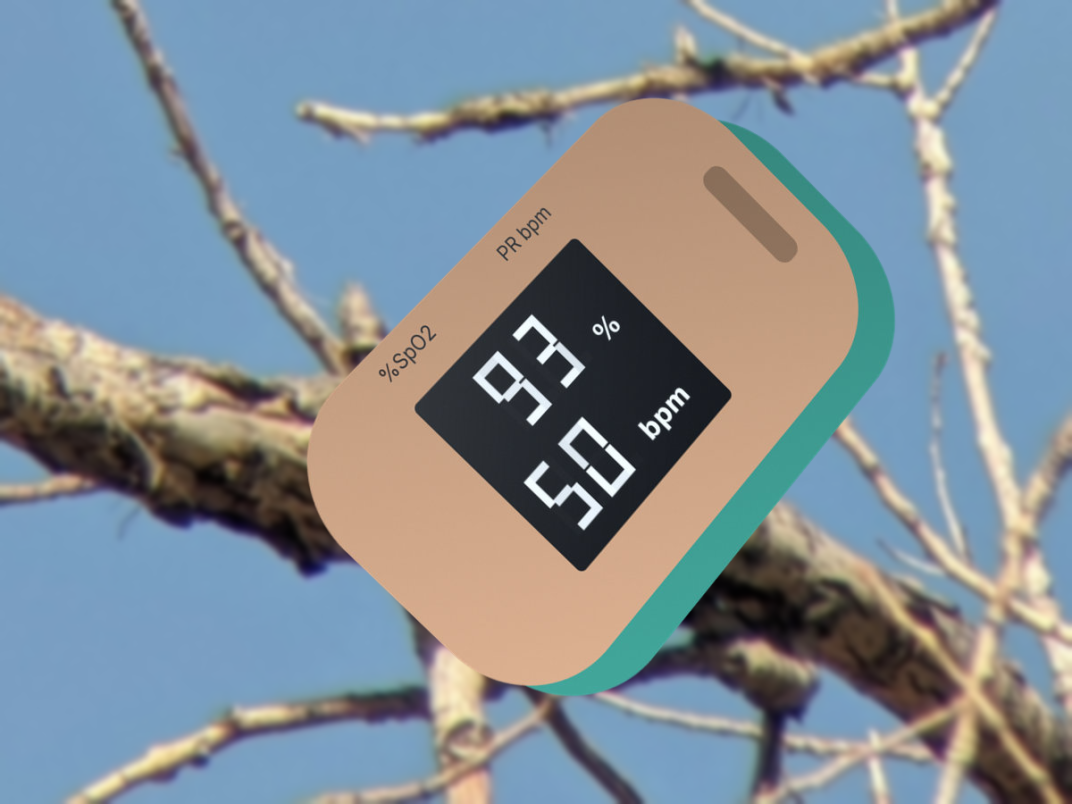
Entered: 93 %
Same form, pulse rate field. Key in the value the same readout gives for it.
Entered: 50 bpm
